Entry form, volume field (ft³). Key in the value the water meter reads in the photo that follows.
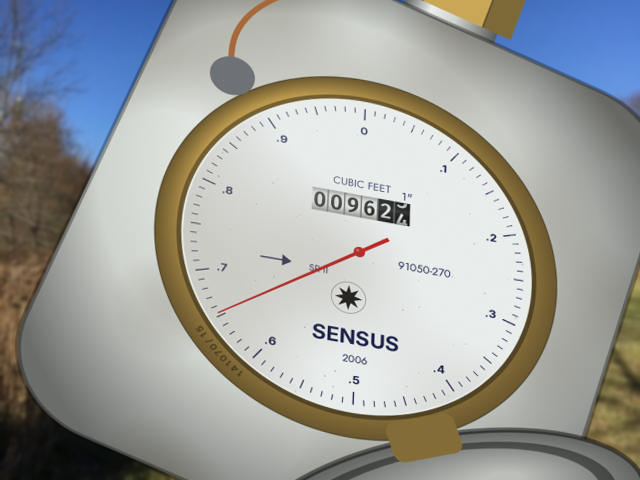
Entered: 9623.65 ft³
